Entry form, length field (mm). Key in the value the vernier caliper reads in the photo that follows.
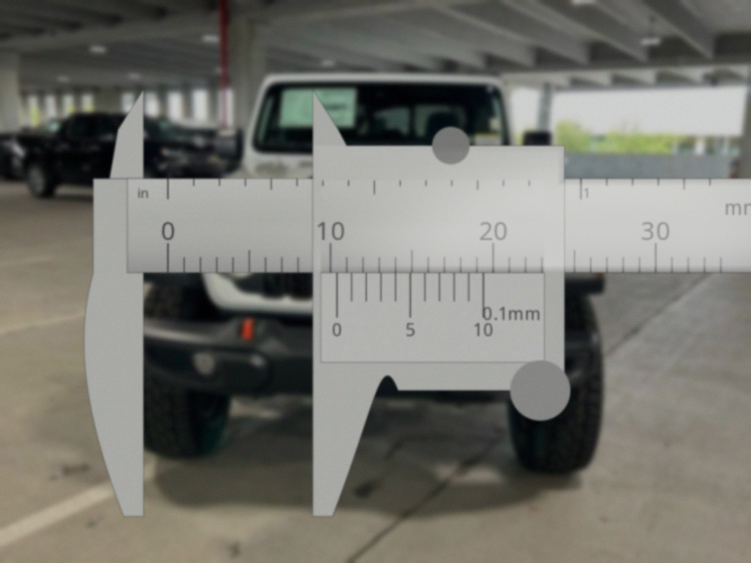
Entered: 10.4 mm
